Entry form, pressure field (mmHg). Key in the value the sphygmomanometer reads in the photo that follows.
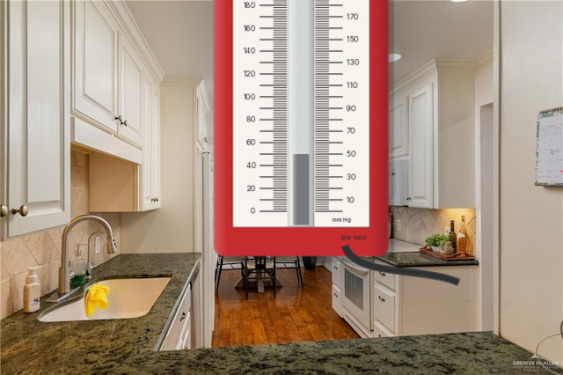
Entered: 50 mmHg
